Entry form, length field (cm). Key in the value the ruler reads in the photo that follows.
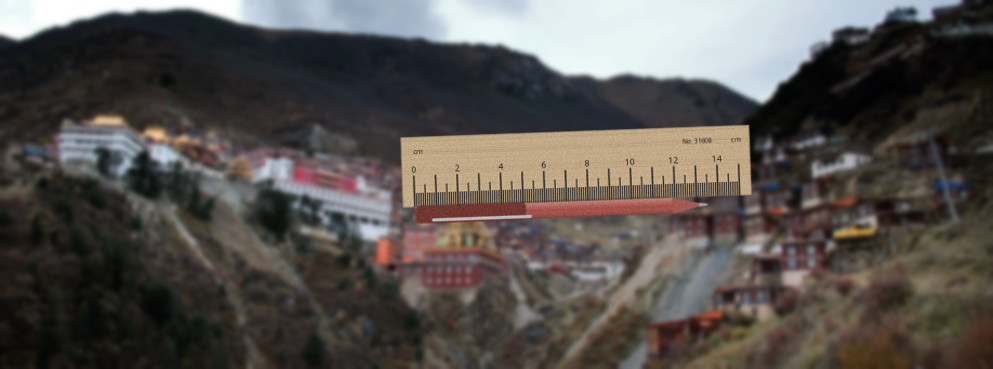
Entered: 13.5 cm
